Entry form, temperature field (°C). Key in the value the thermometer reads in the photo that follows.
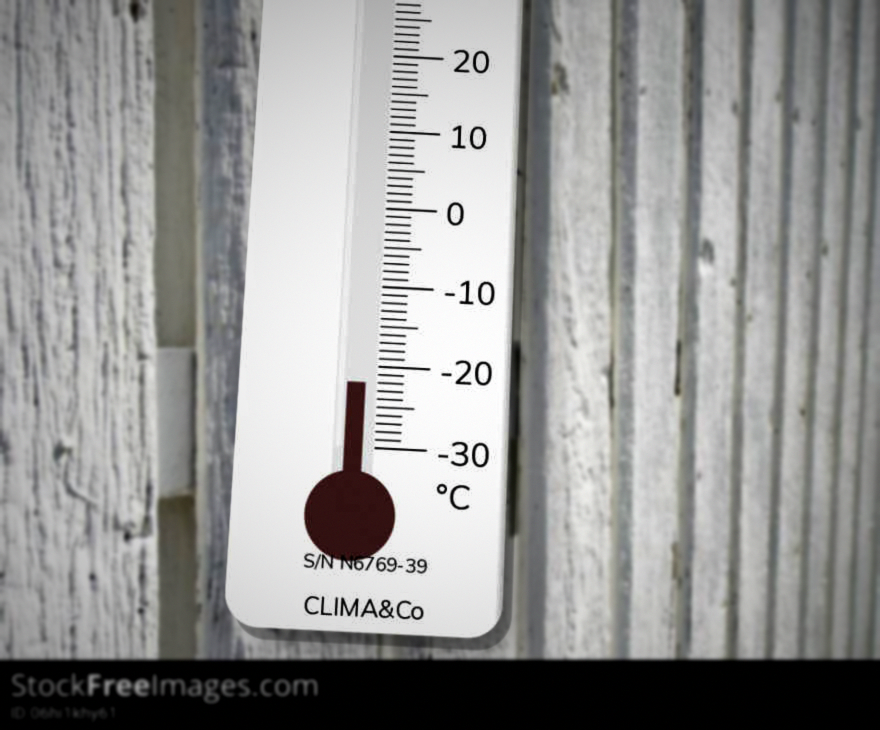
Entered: -22 °C
